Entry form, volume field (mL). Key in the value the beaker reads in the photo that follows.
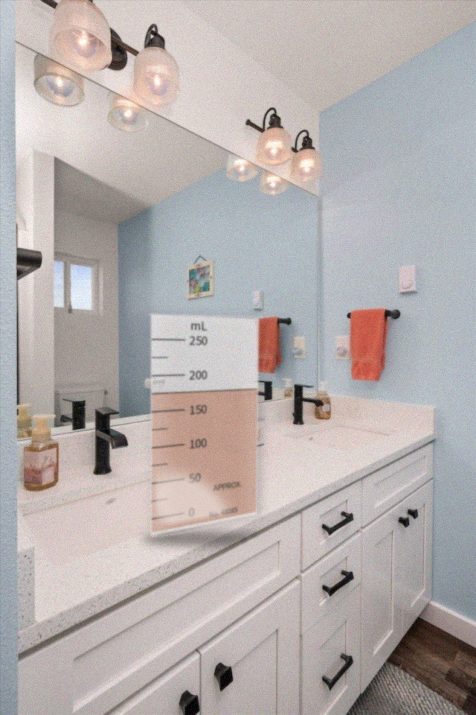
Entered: 175 mL
